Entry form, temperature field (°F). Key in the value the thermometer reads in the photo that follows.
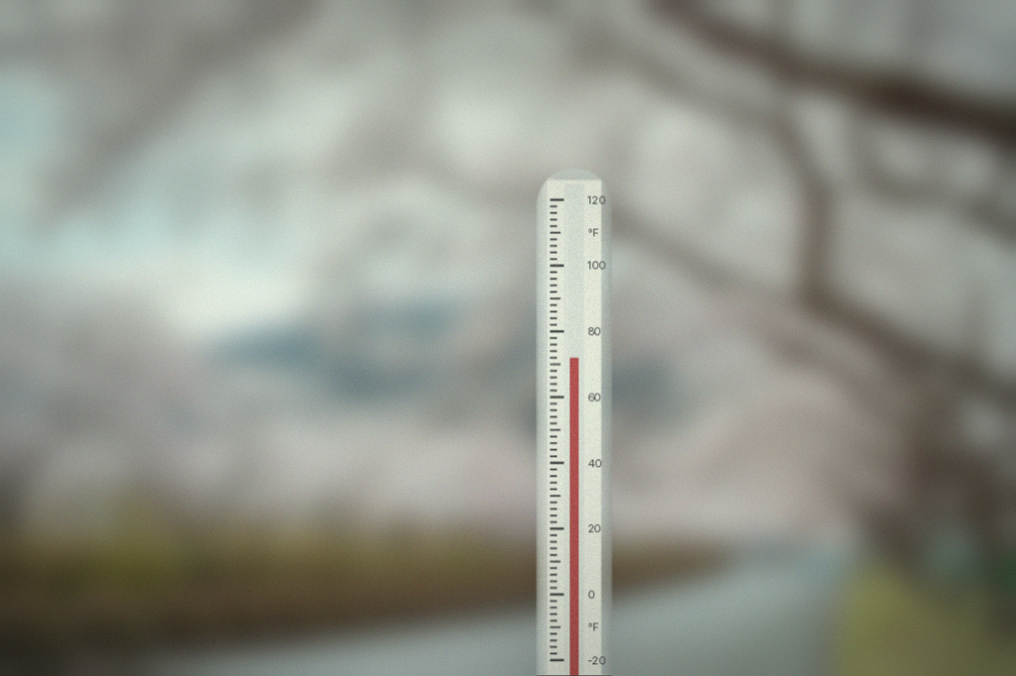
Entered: 72 °F
